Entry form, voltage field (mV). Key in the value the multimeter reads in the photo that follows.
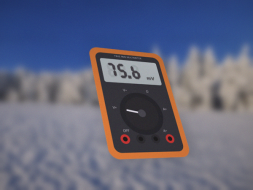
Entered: 75.6 mV
